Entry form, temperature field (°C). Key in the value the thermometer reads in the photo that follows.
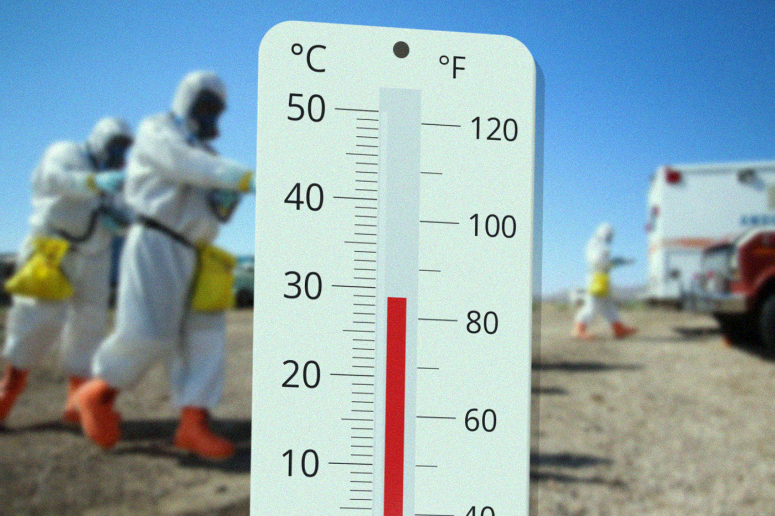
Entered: 29 °C
